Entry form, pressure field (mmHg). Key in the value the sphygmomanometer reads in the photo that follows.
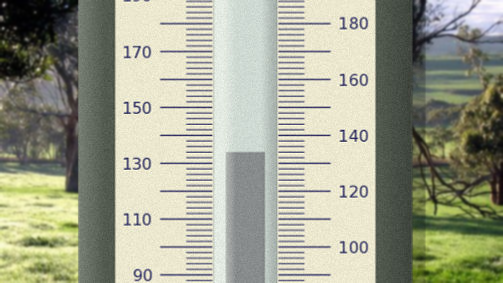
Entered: 134 mmHg
